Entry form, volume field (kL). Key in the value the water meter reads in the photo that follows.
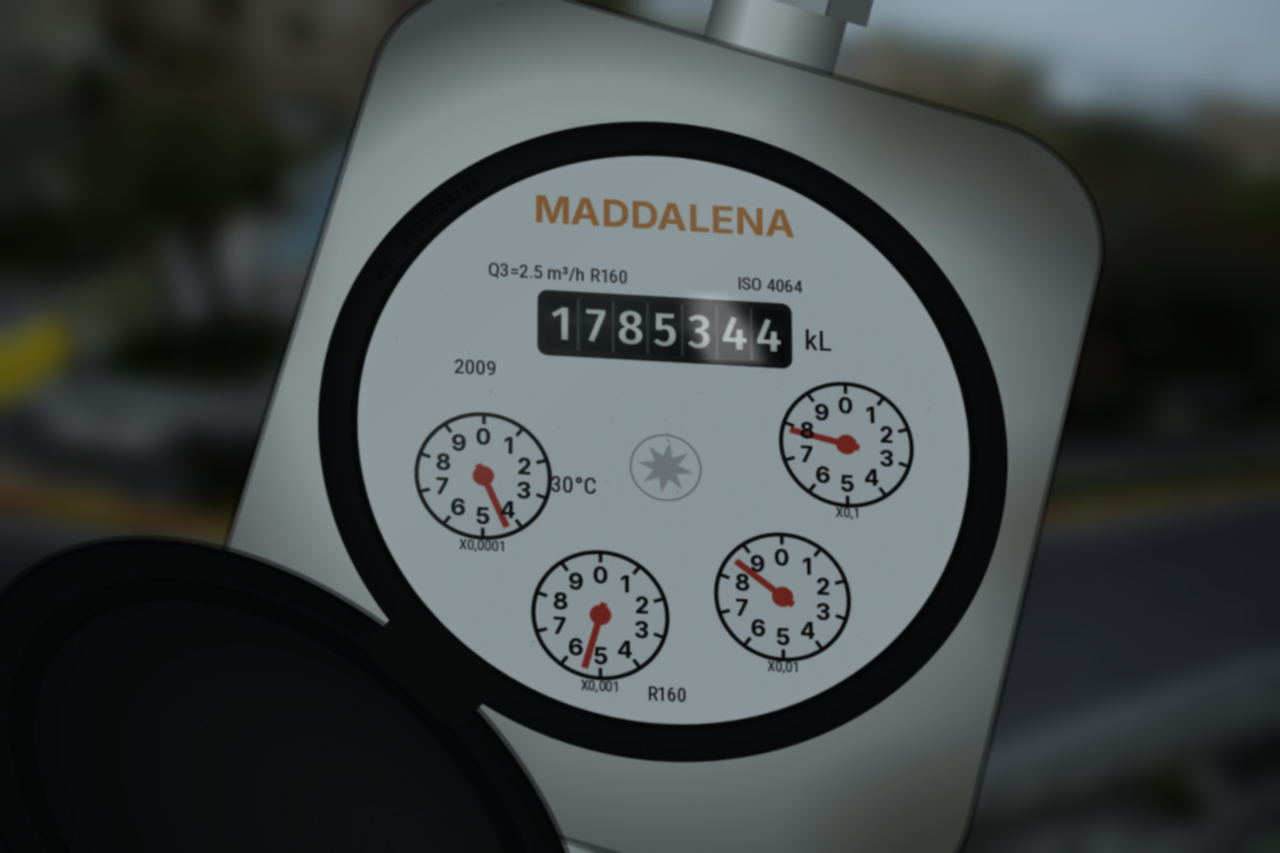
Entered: 1785344.7854 kL
